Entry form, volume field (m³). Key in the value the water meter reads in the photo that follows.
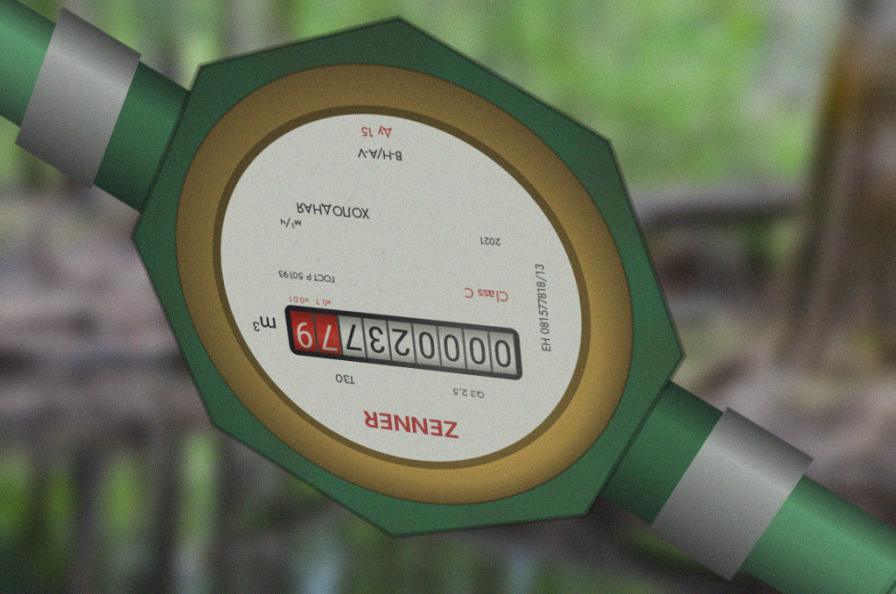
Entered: 237.79 m³
